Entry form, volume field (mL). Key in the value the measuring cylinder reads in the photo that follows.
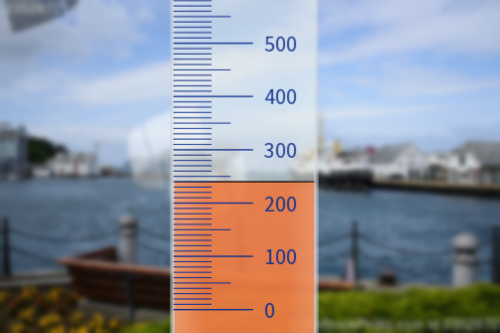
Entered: 240 mL
